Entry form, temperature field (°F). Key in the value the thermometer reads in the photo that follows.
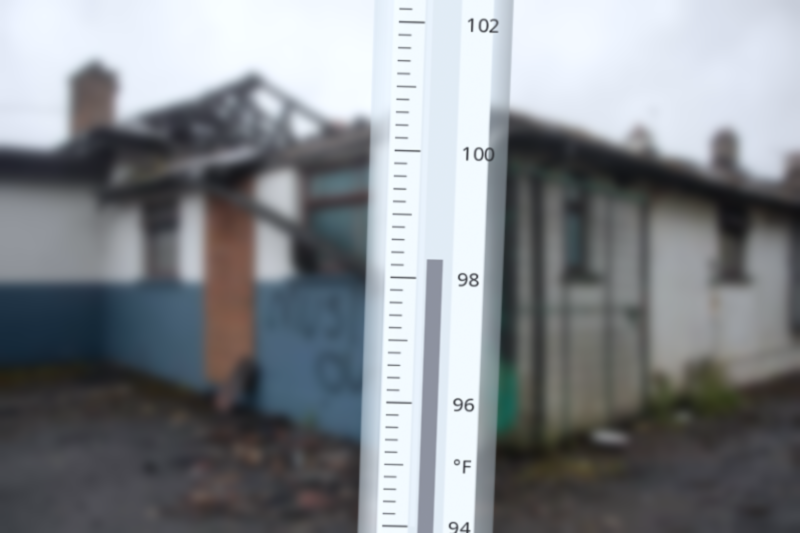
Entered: 98.3 °F
